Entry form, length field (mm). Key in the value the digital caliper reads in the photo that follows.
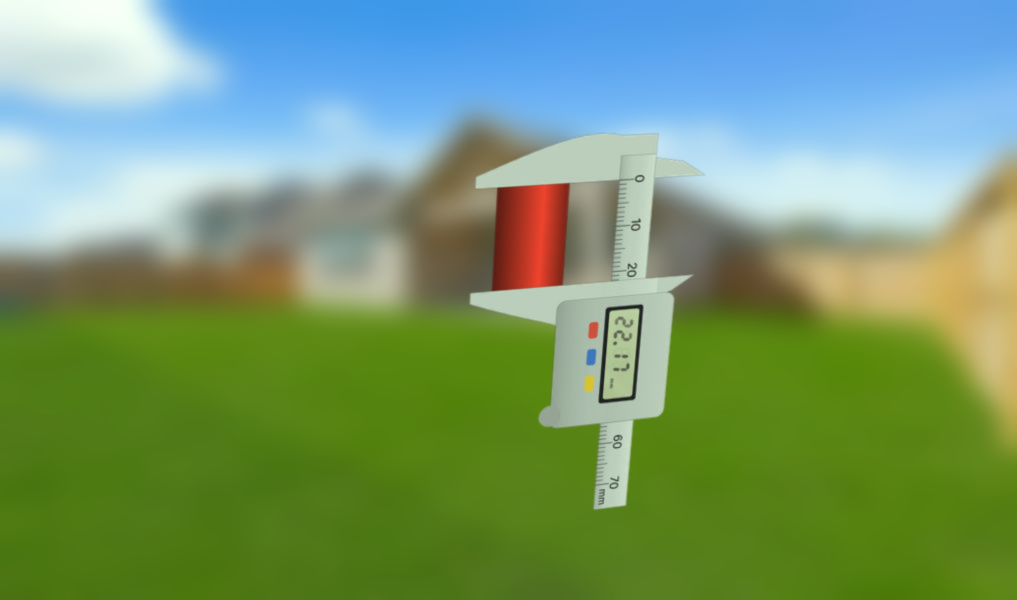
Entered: 22.17 mm
